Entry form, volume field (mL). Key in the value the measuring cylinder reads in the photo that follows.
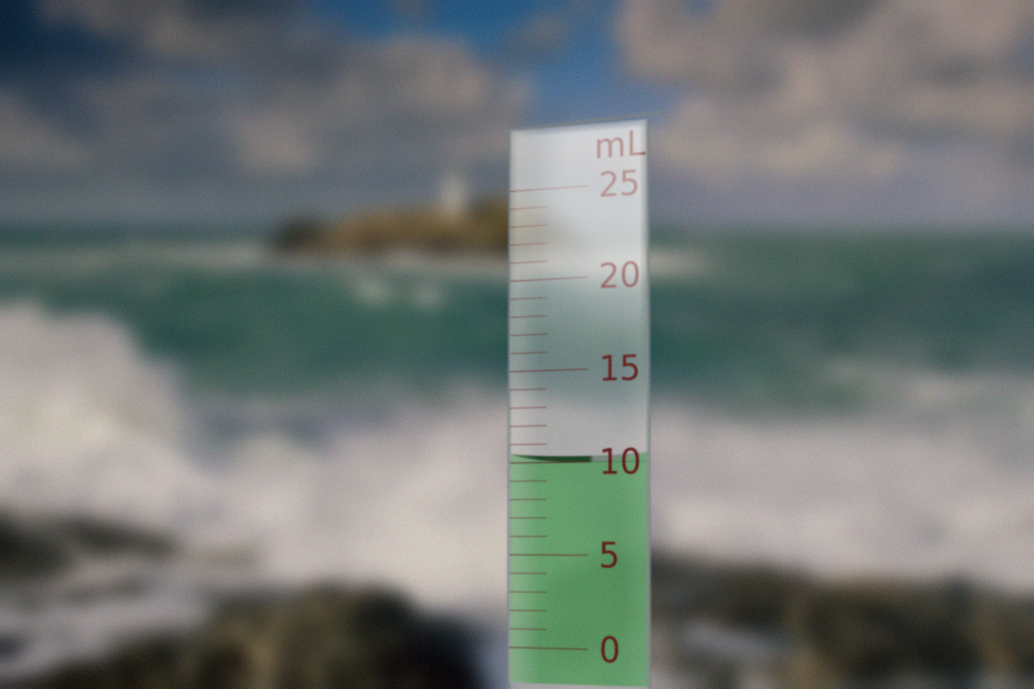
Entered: 10 mL
